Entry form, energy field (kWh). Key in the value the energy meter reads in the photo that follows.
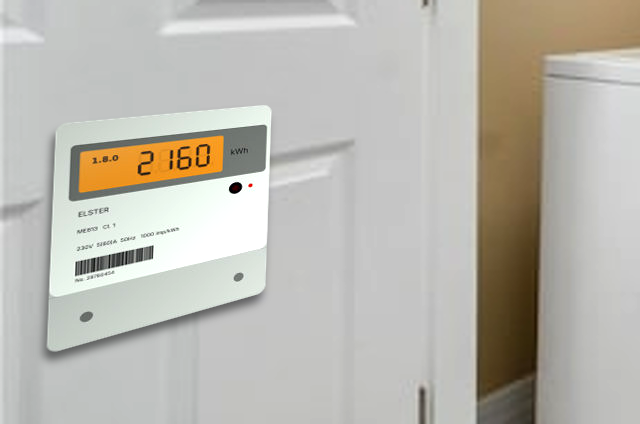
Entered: 2160 kWh
